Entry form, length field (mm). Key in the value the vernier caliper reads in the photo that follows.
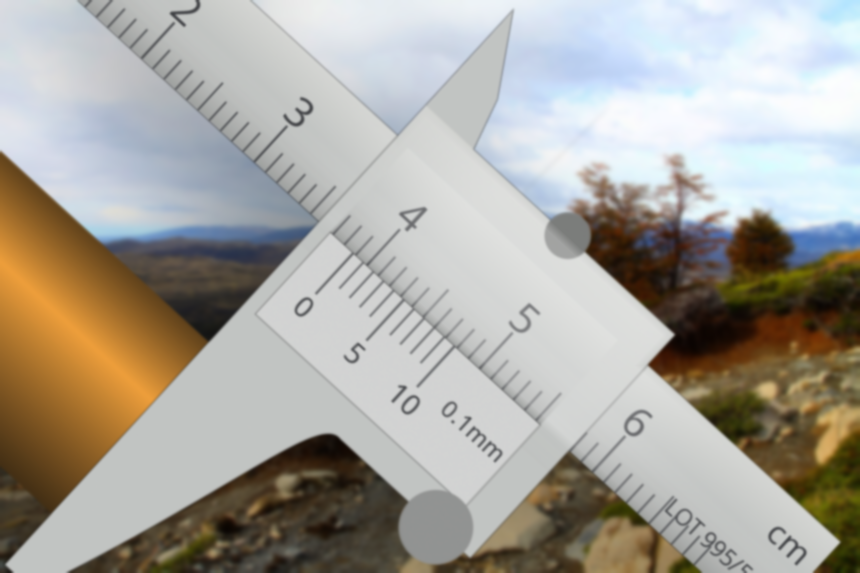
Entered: 38.8 mm
